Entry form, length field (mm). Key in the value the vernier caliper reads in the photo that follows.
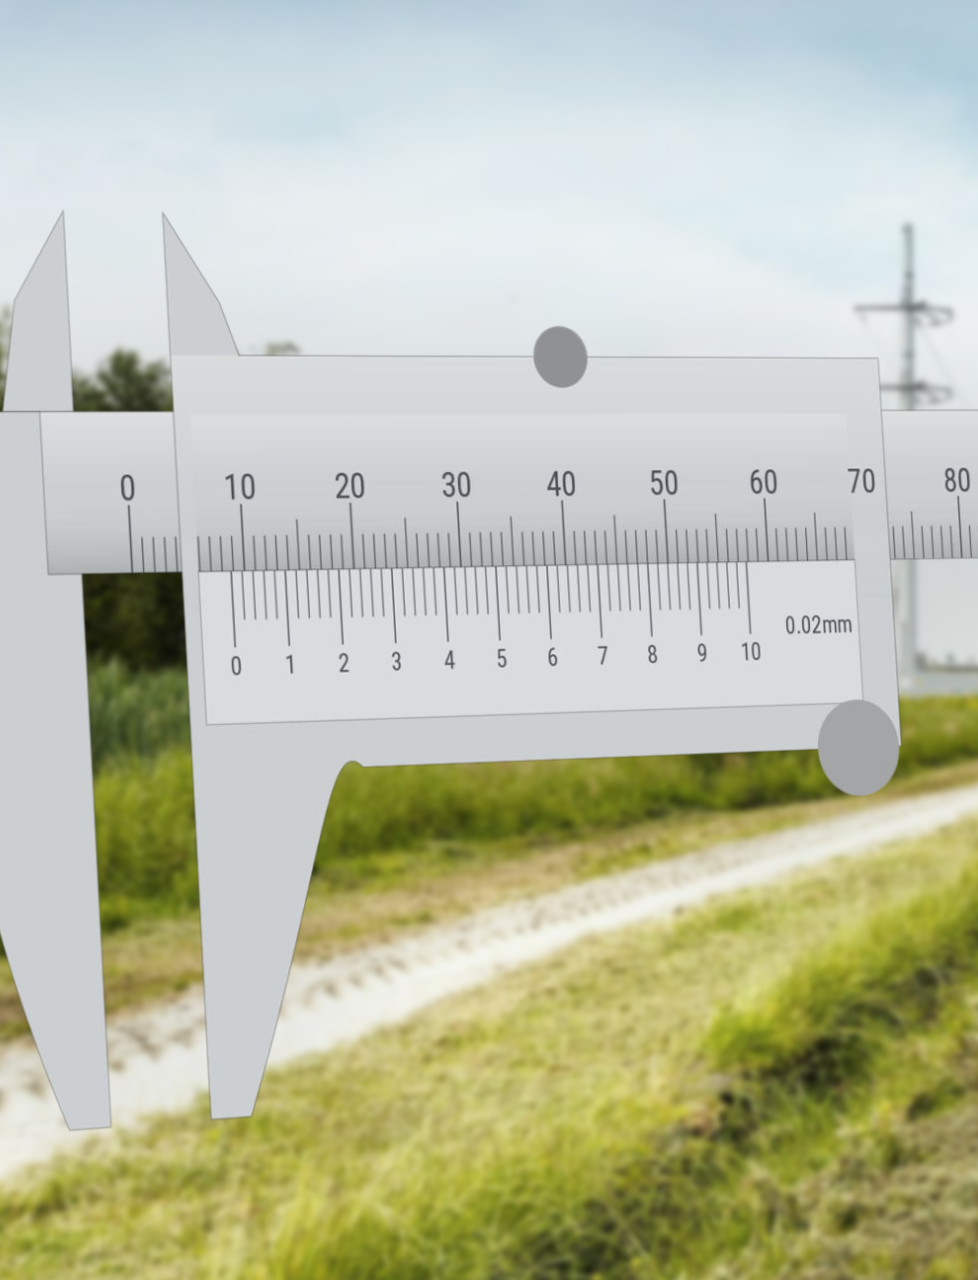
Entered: 8.8 mm
